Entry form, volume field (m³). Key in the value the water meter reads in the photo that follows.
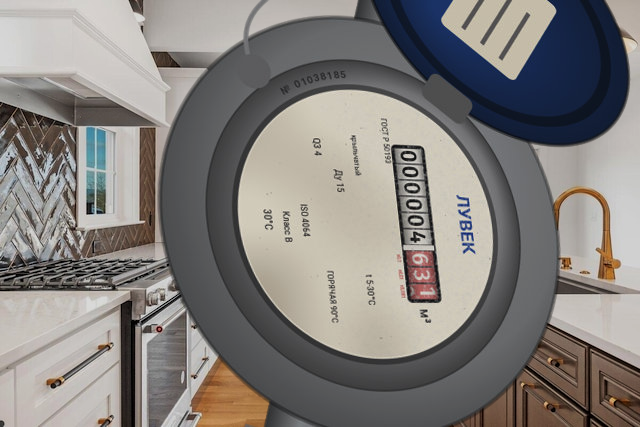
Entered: 4.631 m³
